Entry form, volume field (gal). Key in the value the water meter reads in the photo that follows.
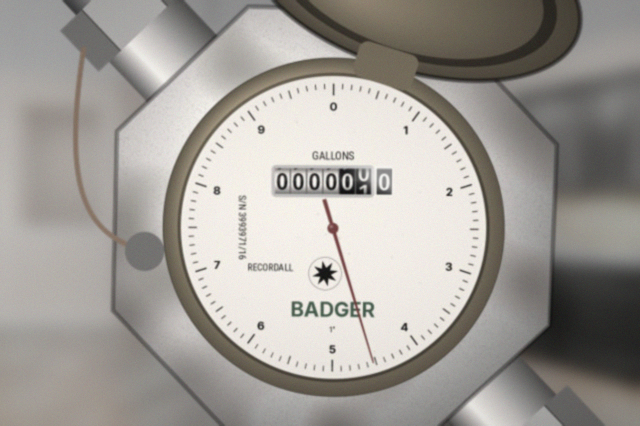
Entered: 4.5 gal
